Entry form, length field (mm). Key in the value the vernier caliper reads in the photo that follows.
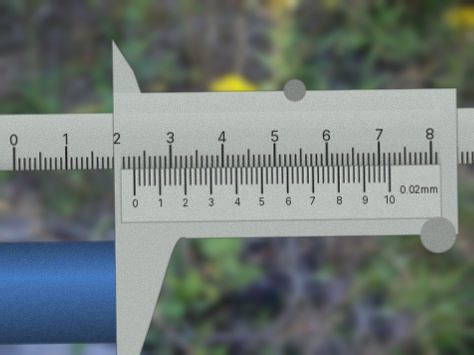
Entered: 23.0 mm
